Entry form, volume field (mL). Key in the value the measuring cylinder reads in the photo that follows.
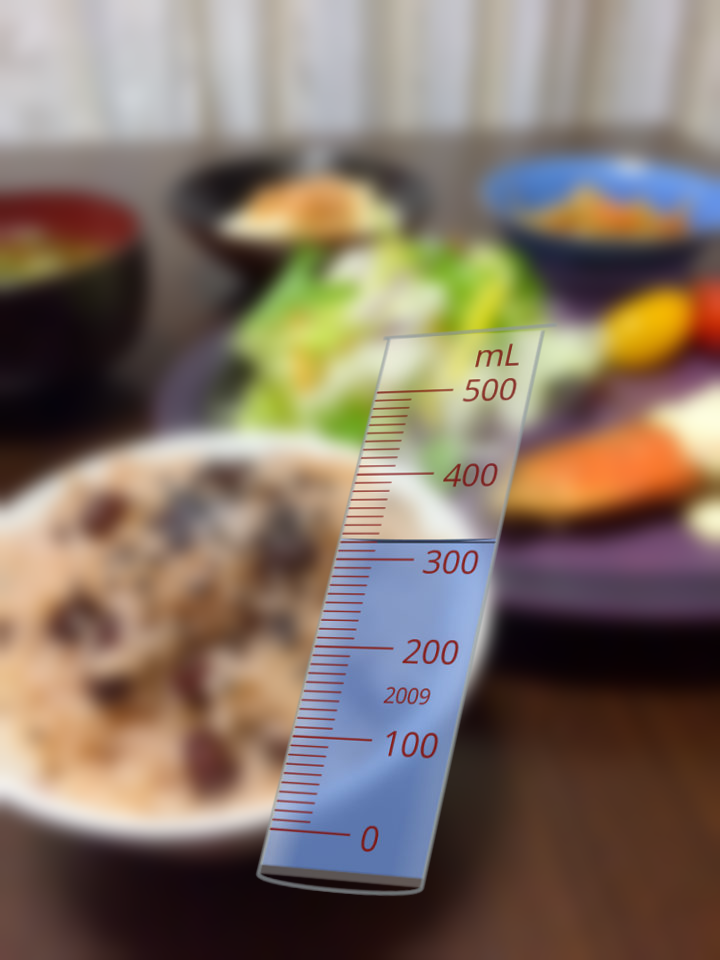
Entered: 320 mL
